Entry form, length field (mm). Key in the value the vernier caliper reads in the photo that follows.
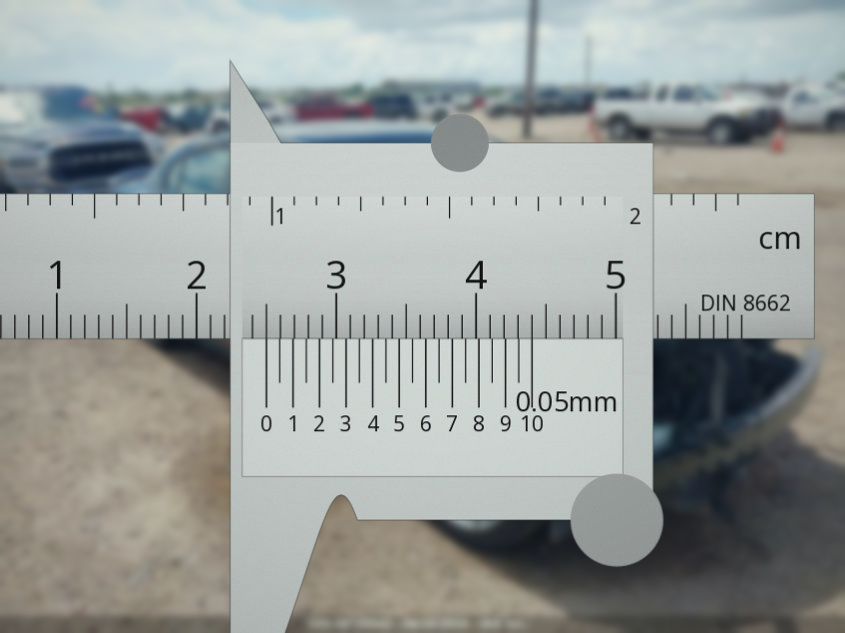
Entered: 25.0 mm
